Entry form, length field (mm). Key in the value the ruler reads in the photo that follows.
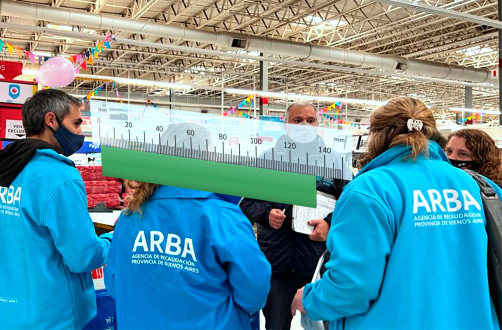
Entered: 135 mm
